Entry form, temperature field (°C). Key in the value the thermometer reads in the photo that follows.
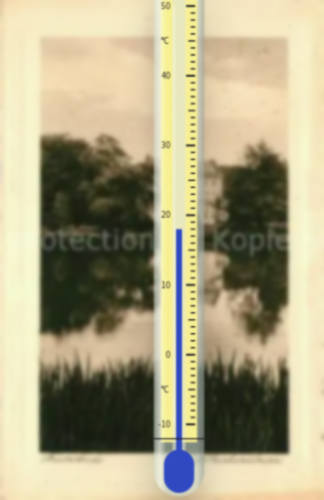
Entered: 18 °C
